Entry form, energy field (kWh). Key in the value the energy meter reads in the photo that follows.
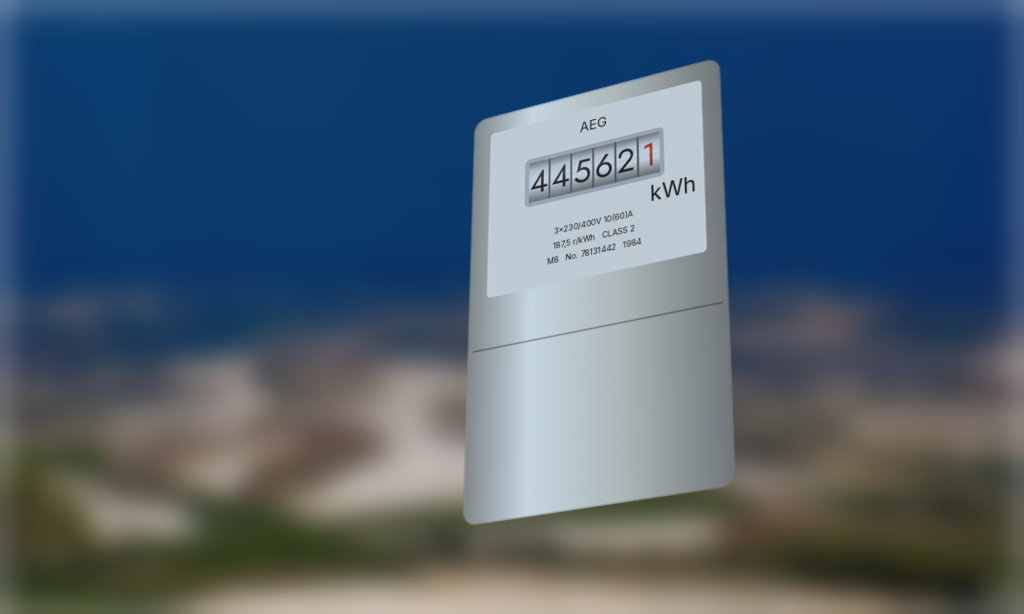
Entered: 44562.1 kWh
